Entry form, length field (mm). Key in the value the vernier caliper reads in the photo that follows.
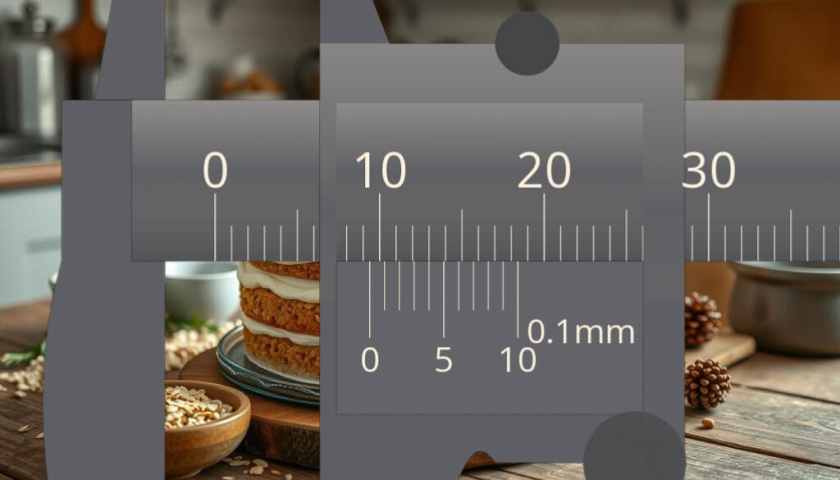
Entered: 9.4 mm
